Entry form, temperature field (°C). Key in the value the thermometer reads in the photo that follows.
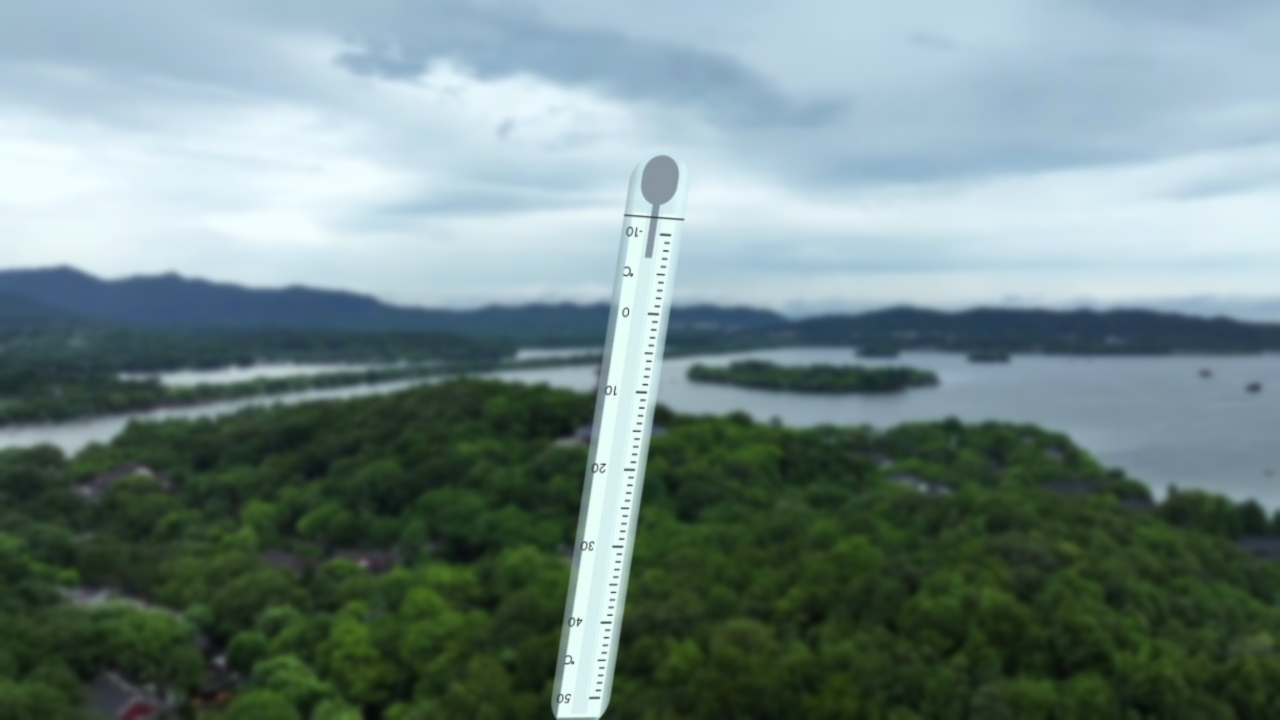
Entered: -7 °C
